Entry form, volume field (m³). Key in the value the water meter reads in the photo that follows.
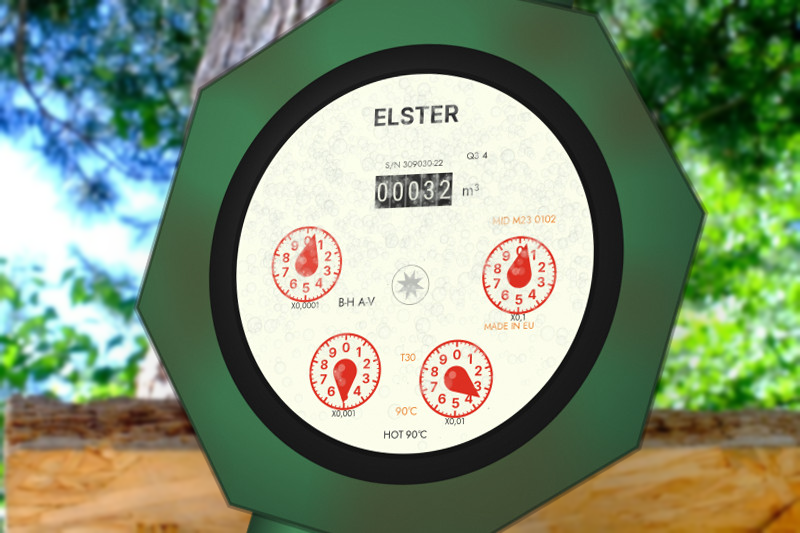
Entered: 32.0350 m³
